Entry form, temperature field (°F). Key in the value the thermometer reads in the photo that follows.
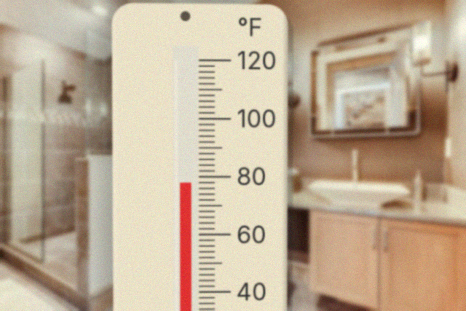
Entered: 78 °F
